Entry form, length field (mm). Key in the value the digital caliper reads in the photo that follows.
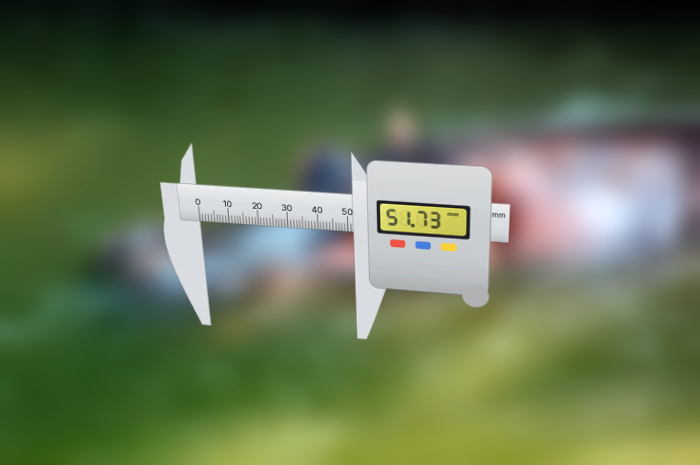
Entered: 51.73 mm
